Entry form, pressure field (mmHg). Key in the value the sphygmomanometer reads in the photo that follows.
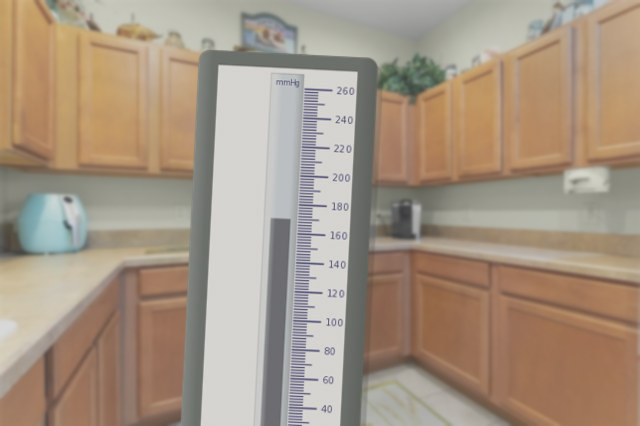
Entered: 170 mmHg
